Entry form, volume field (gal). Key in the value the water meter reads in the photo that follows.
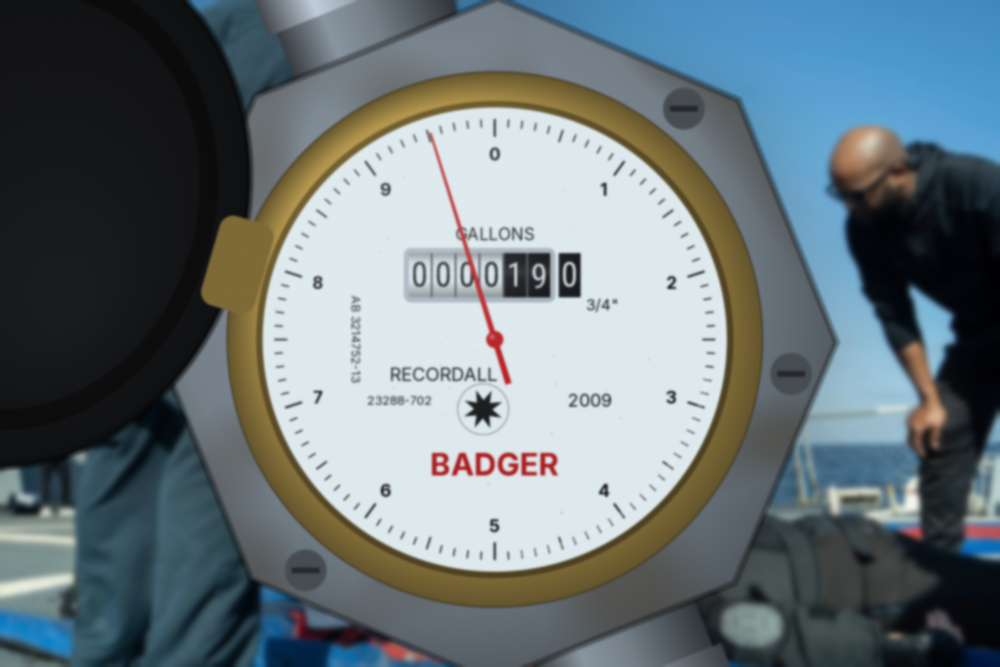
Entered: 189.5 gal
